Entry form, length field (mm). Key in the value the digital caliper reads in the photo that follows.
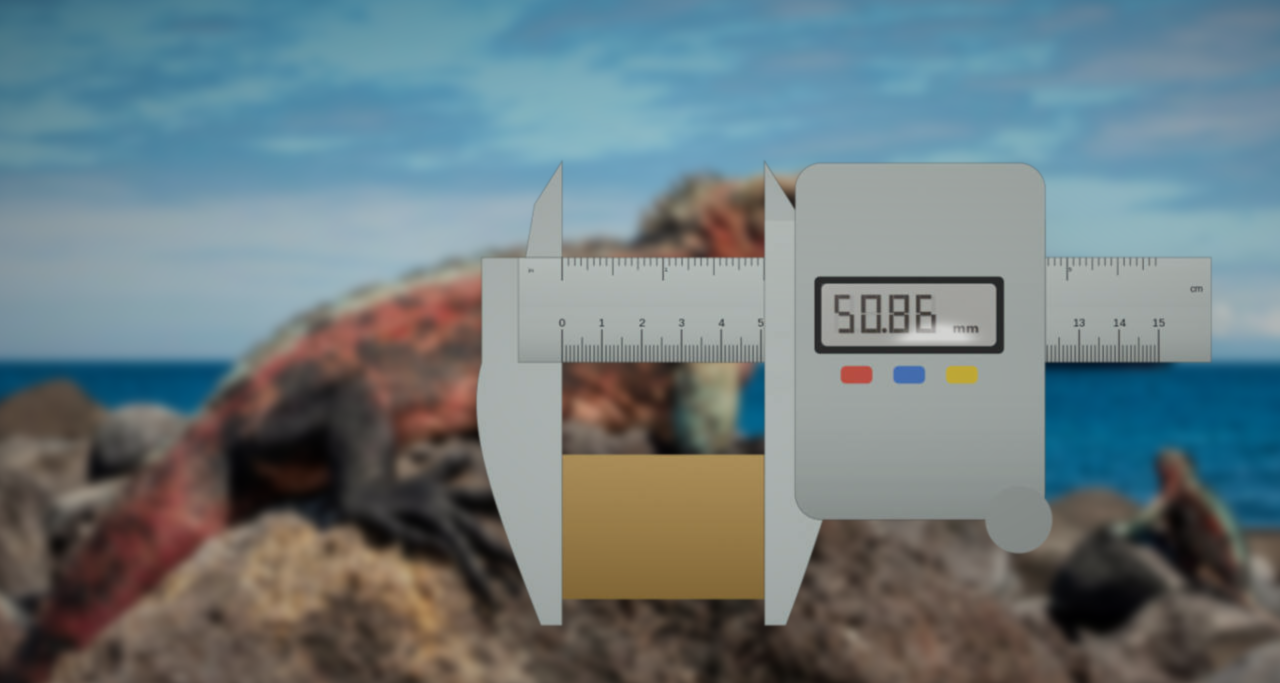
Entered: 50.86 mm
